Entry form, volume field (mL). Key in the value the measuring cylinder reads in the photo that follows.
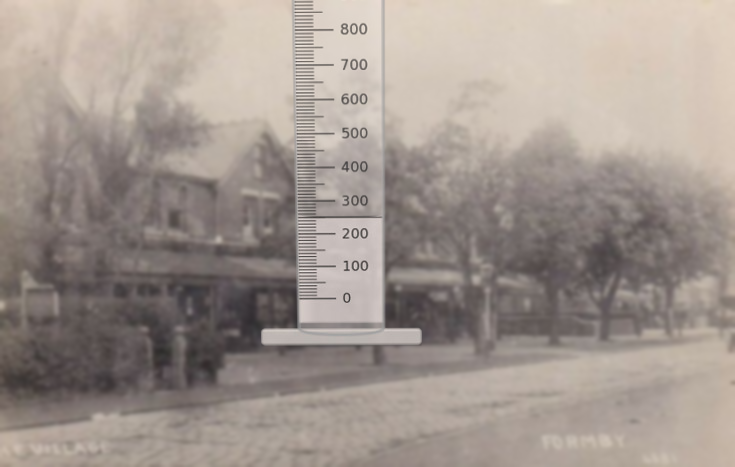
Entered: 250 mL
